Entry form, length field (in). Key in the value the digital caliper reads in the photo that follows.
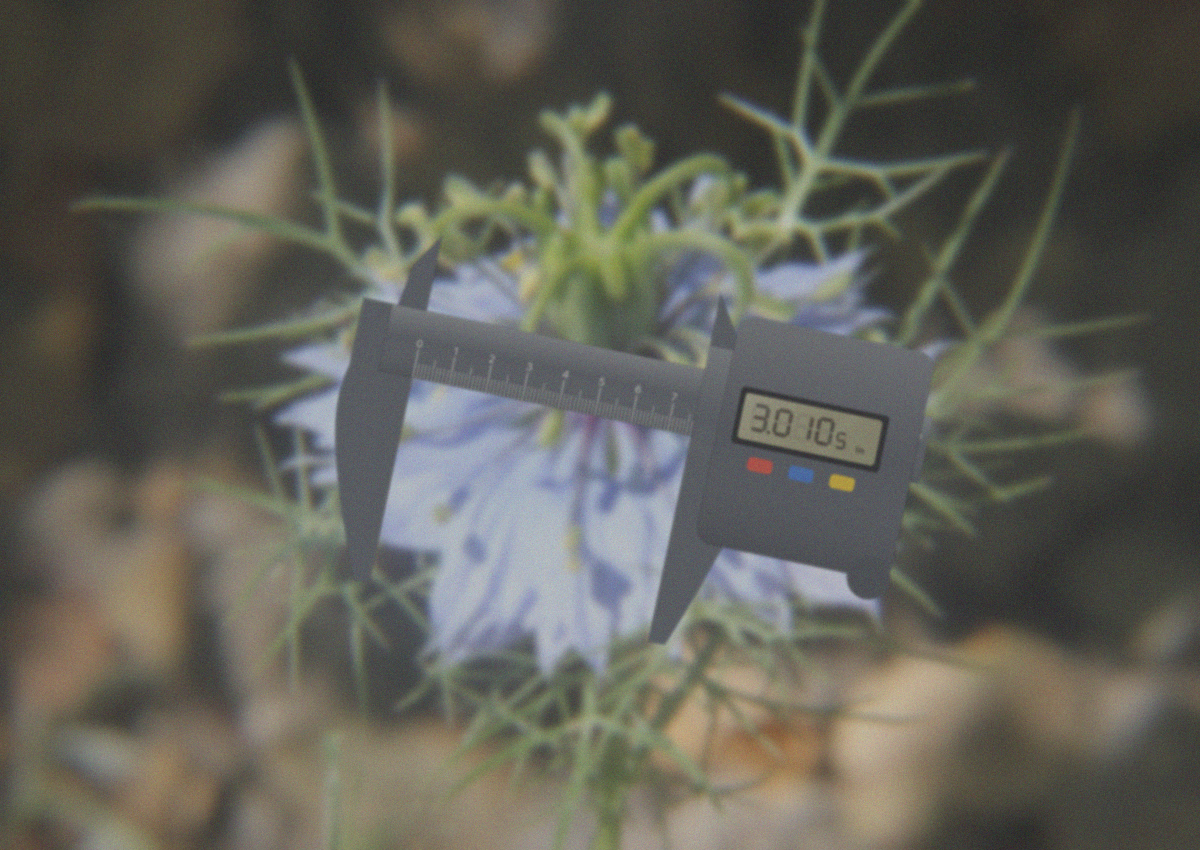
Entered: 3.0105 in
